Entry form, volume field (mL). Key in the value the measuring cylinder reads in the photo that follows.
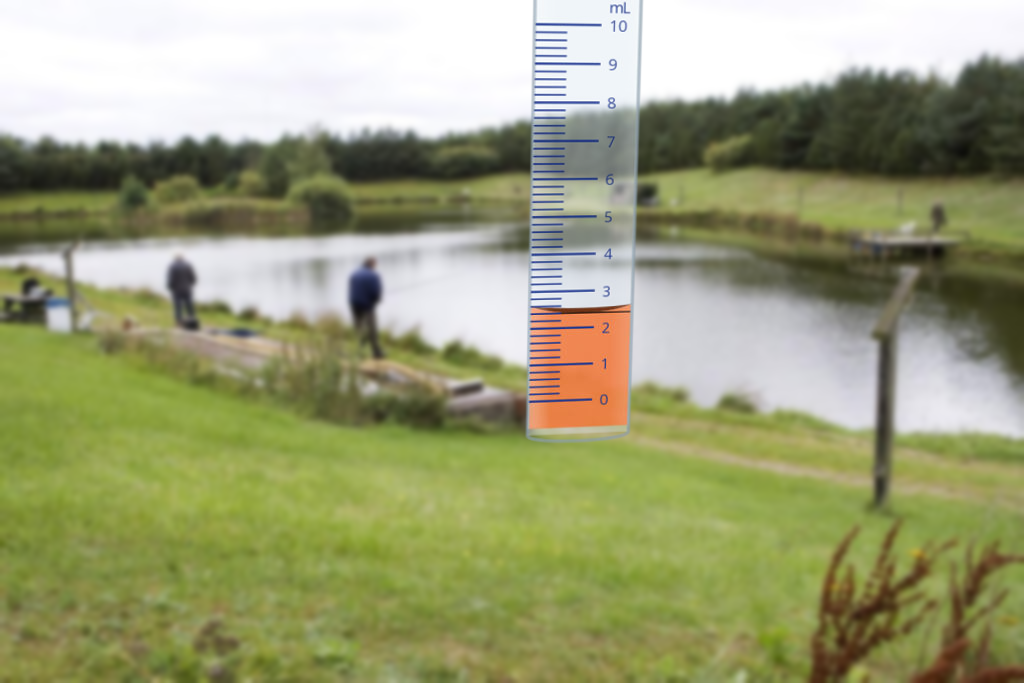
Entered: 2.4 mL
